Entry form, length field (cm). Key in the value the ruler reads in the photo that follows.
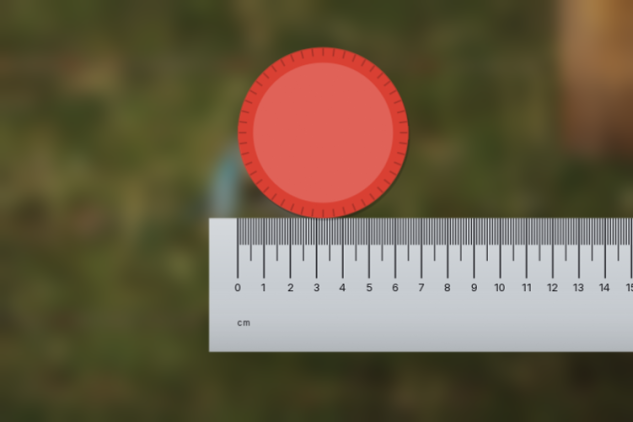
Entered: 6.5 cm
